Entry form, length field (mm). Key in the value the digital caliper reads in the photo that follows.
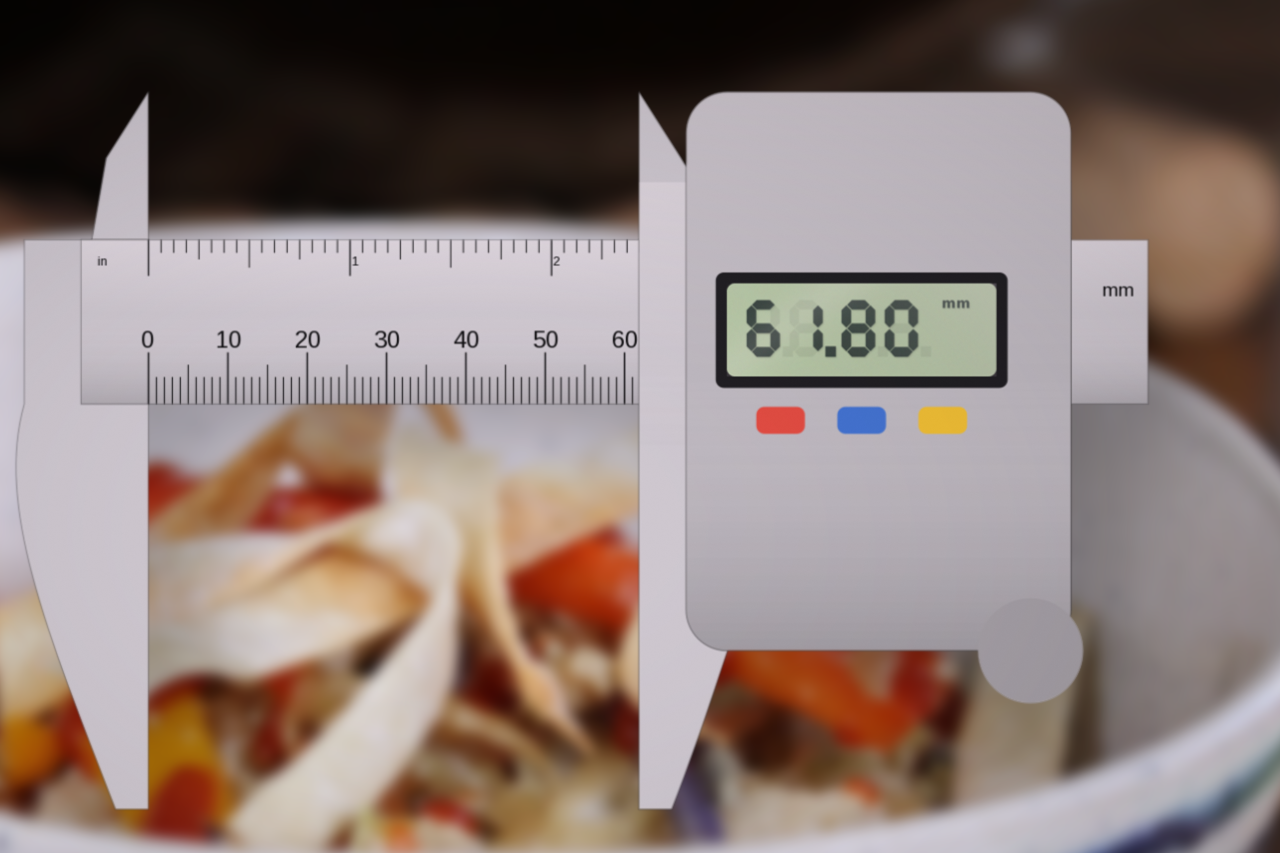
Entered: 61.80 mm
